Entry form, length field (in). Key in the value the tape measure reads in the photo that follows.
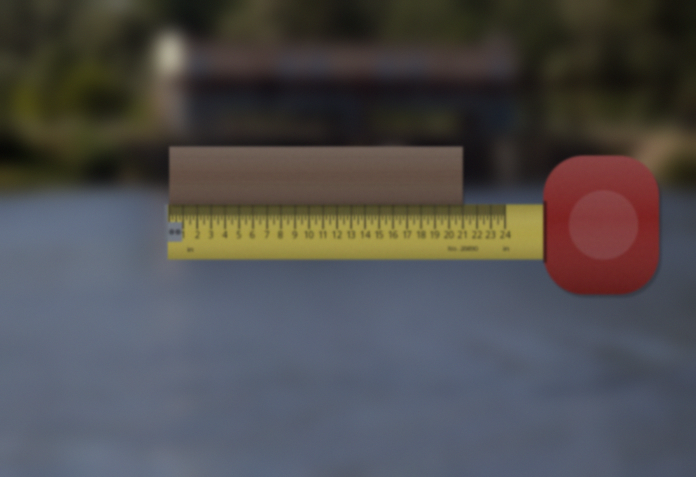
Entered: 21 in
